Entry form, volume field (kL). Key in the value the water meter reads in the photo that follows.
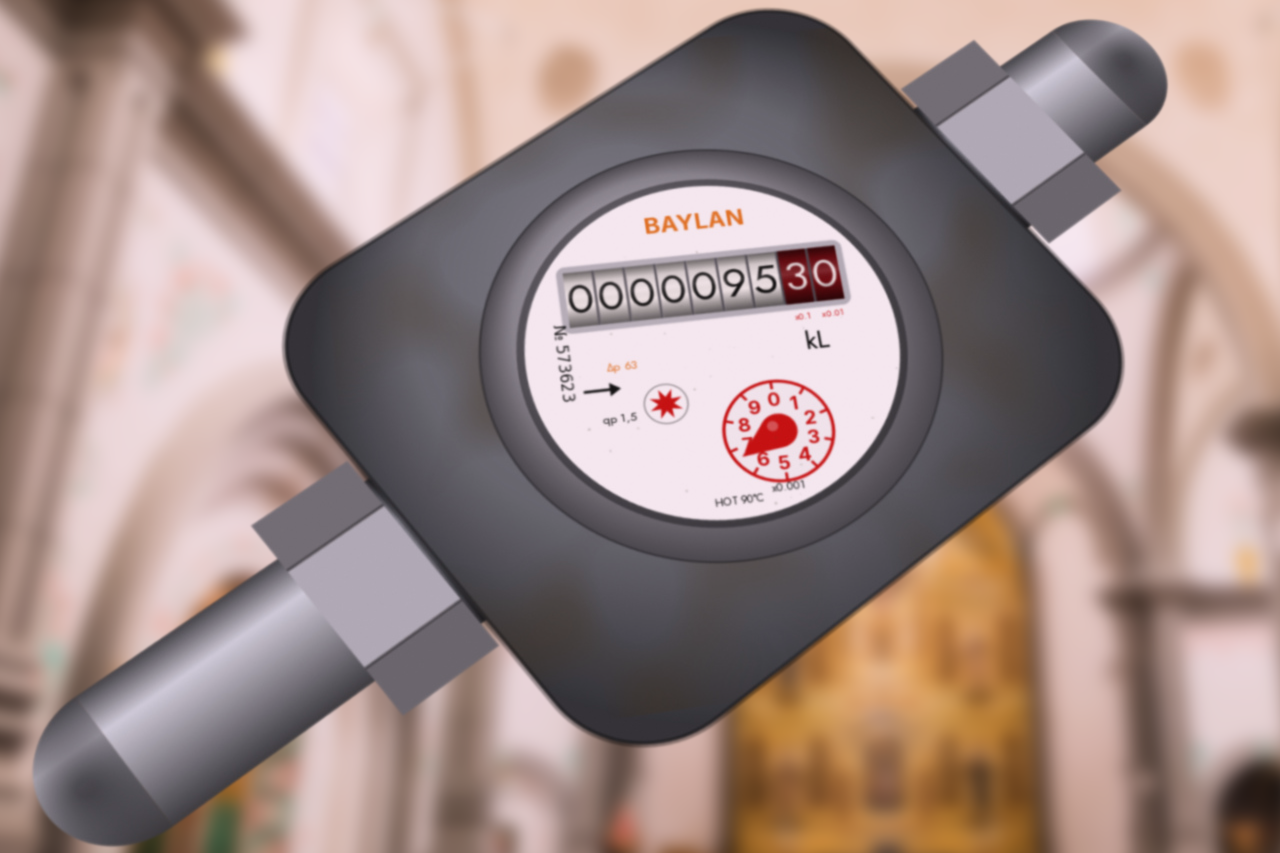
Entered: 95.306 kL
